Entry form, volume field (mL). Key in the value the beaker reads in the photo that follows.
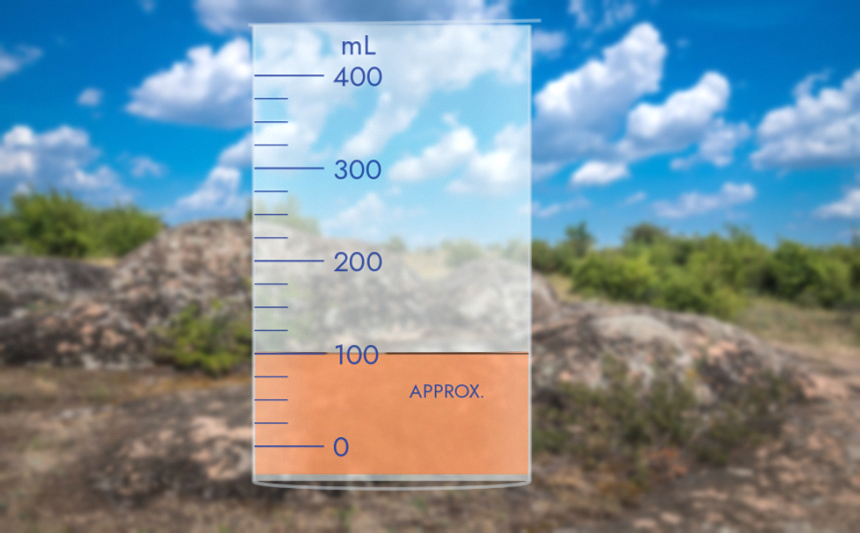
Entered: 100 mL
